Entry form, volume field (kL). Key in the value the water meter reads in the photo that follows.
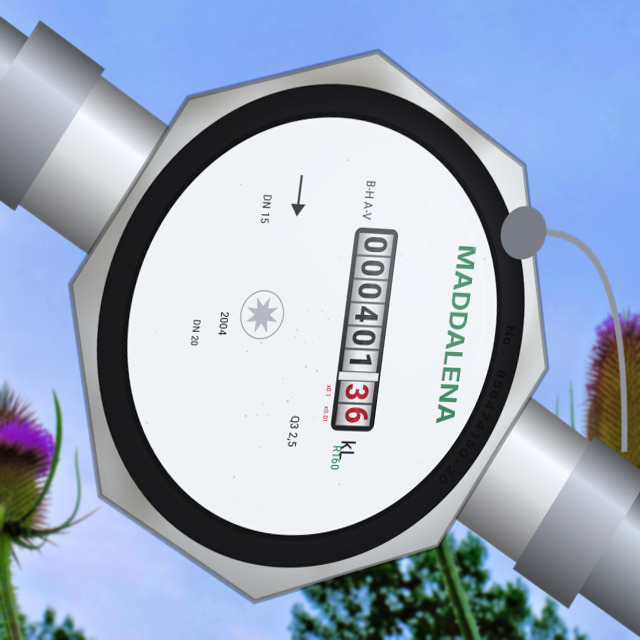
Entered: 401.36 kL
